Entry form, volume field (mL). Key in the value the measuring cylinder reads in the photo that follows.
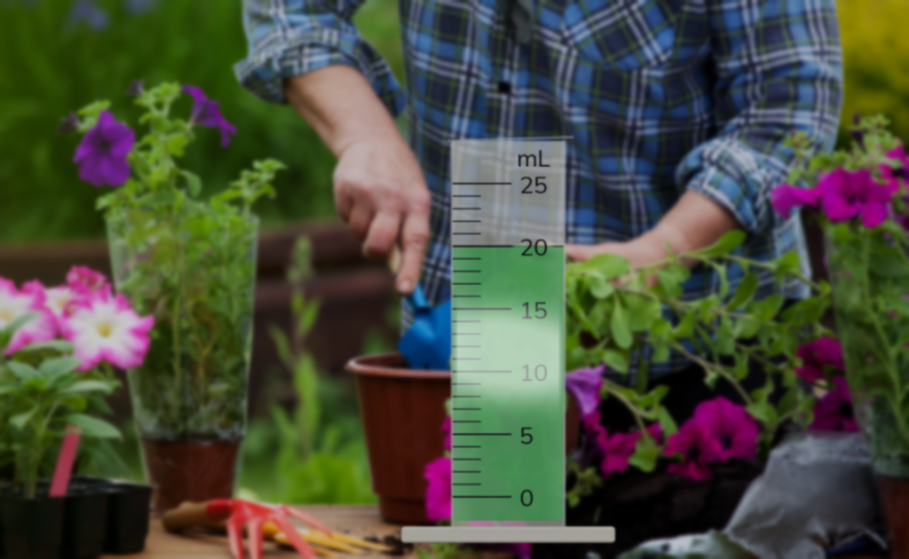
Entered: 20 mL
